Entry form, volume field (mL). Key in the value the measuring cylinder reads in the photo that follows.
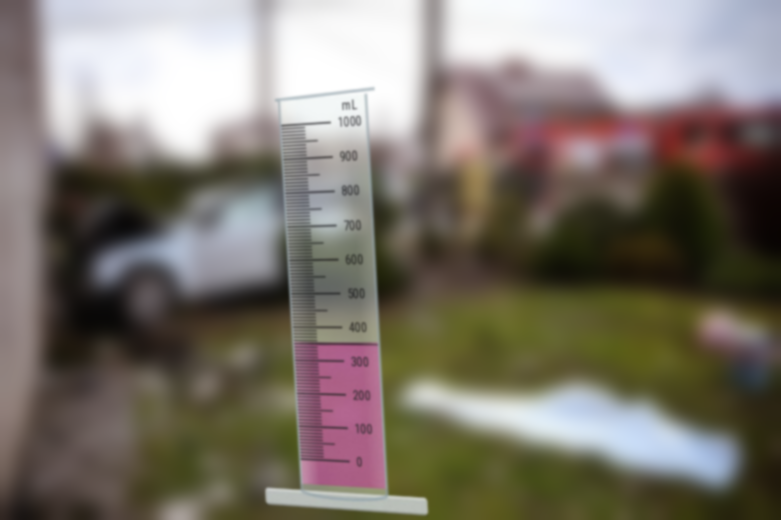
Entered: 350 mL
